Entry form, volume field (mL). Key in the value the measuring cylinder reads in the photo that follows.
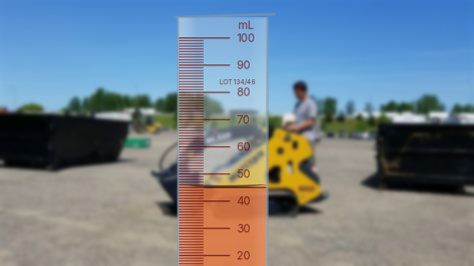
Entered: 45 mL
